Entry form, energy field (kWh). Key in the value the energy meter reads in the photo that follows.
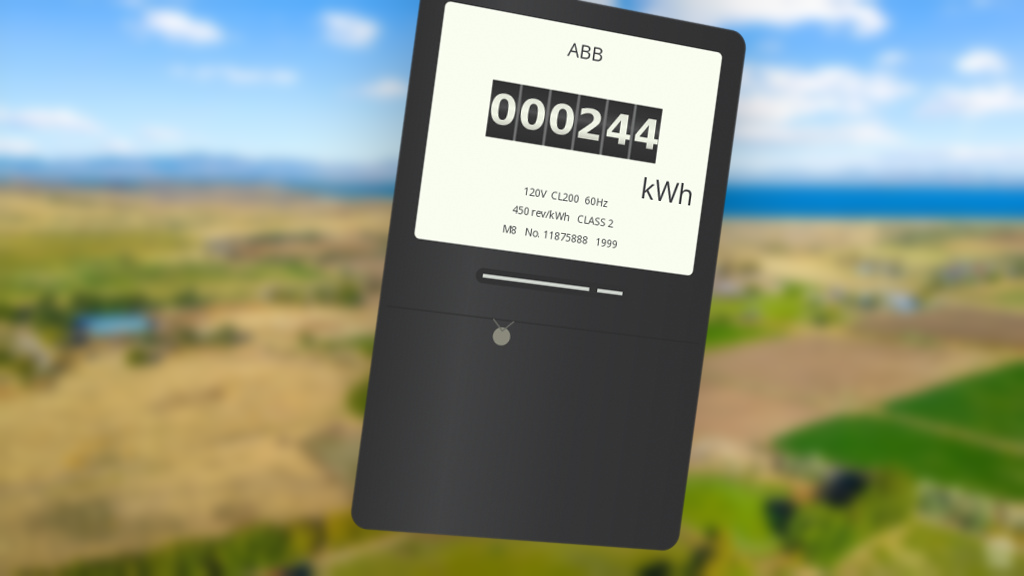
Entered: 244 kWh
